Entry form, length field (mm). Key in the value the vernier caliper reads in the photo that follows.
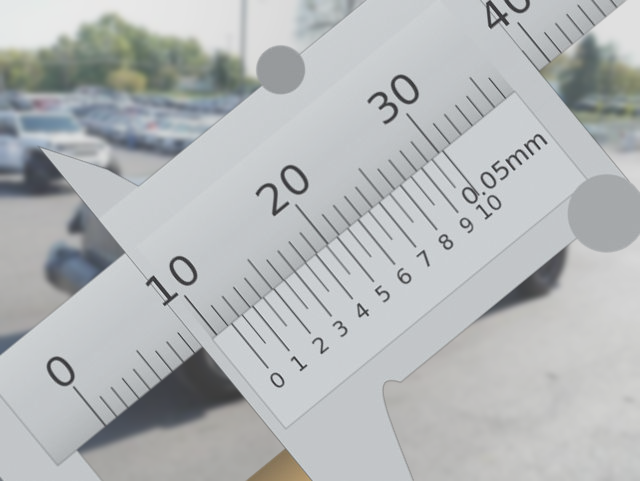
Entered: 11.3 mm
